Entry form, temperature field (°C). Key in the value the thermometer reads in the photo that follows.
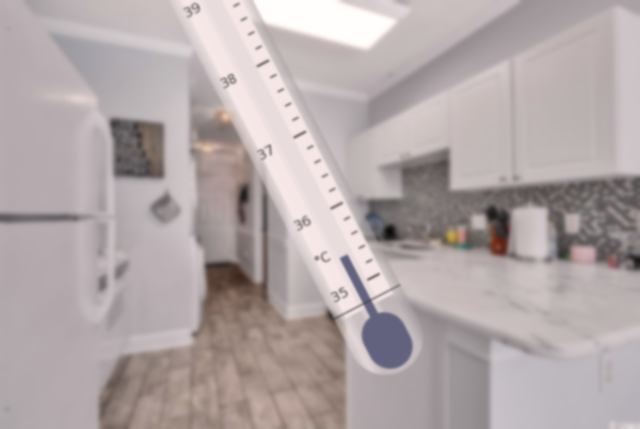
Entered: 35.4 °C
